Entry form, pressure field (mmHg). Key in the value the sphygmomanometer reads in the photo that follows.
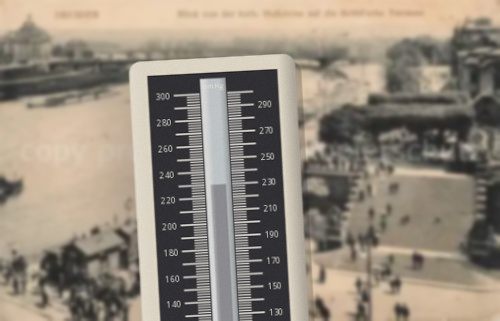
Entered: 230 mmHg
